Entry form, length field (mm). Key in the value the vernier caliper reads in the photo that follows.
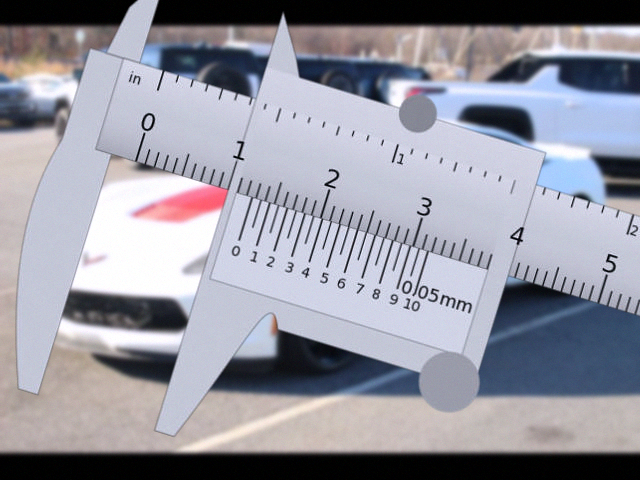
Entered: 12.6 mm
